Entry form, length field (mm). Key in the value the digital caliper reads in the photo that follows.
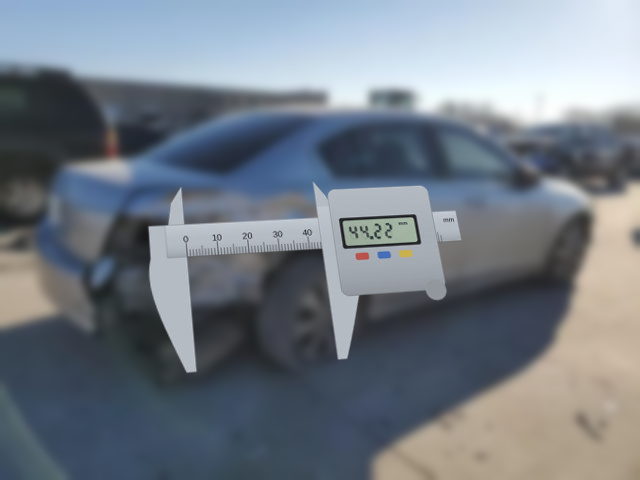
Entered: 44.22 mm
